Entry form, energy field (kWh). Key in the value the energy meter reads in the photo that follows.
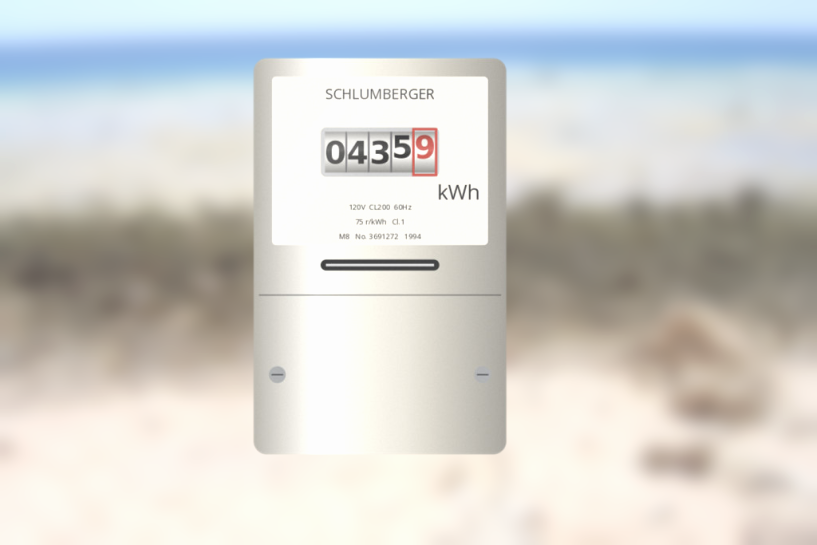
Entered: 435.9 kWh
